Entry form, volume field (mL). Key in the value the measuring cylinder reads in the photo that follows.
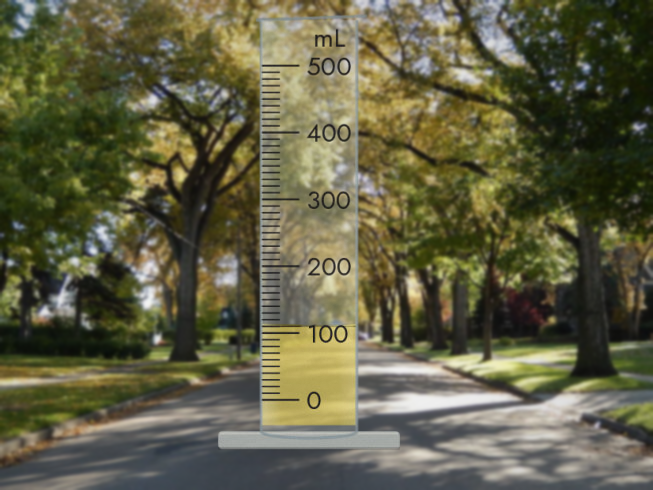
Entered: 110 mL
